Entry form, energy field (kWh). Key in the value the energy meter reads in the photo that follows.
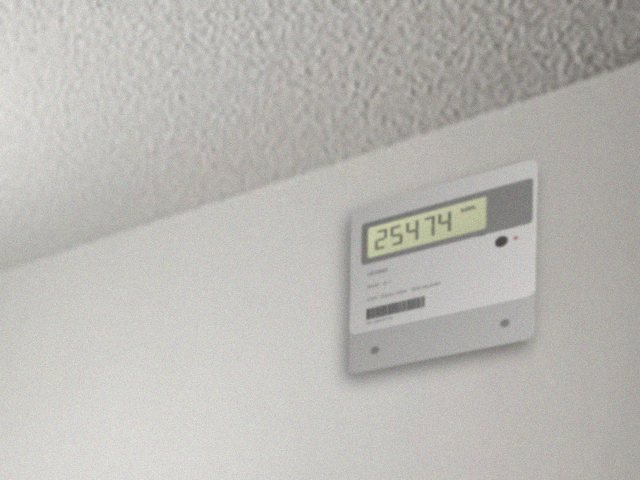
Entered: 25474 kWh
